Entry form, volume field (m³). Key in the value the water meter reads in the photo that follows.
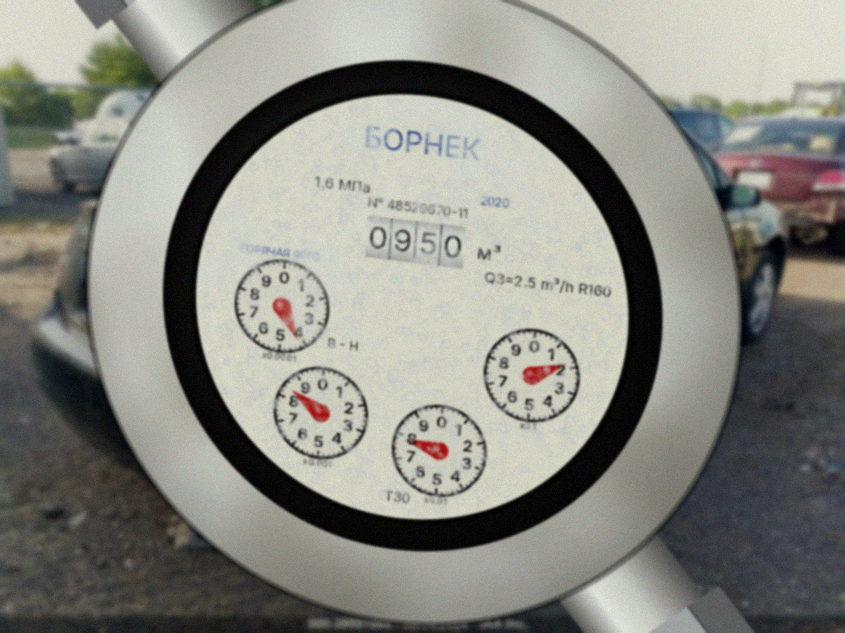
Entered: 950.1784 m³
